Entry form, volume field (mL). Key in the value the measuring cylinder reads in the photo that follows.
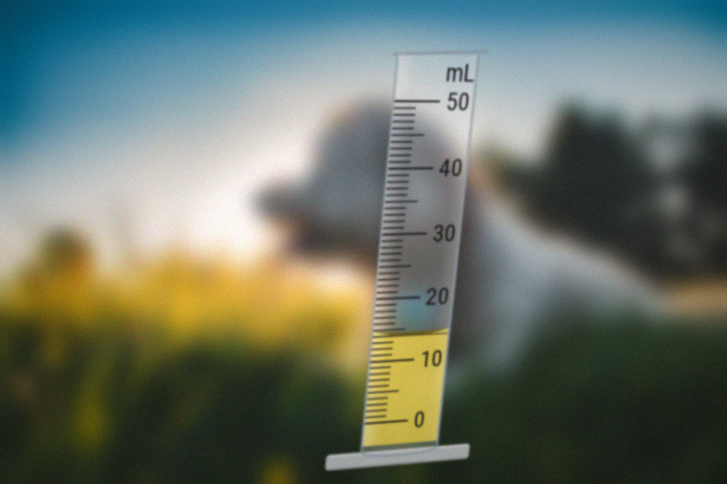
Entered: 14 mL
